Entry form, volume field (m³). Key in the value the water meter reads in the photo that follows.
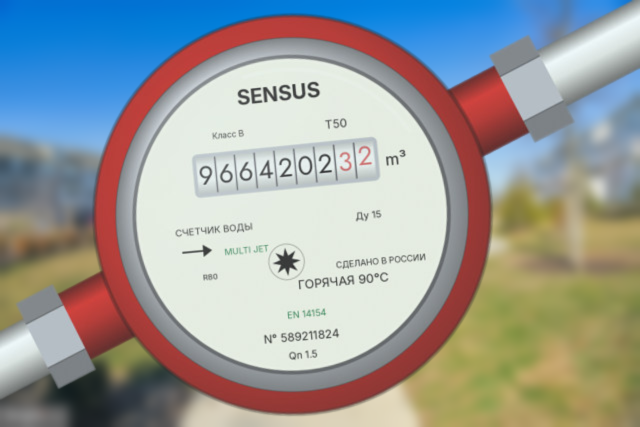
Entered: 9664202.32 m³
